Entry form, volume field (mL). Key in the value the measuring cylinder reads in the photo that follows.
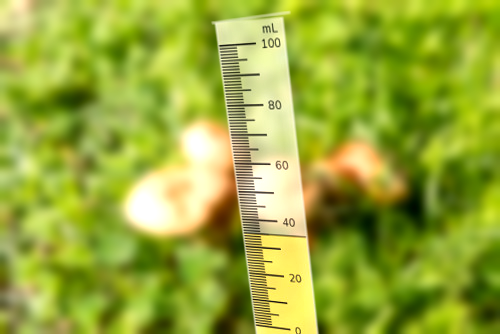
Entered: 35 mL
